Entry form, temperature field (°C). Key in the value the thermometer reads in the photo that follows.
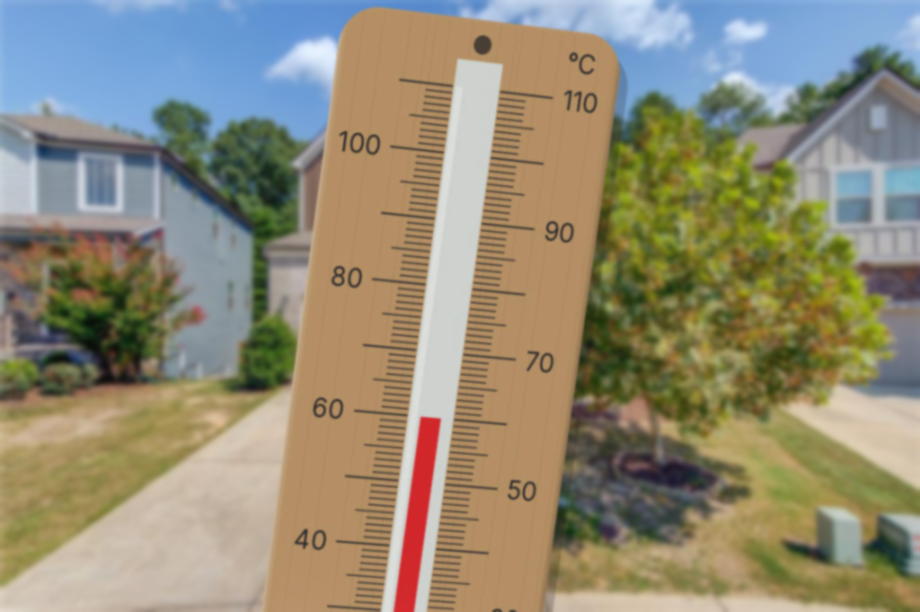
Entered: 60 °C
